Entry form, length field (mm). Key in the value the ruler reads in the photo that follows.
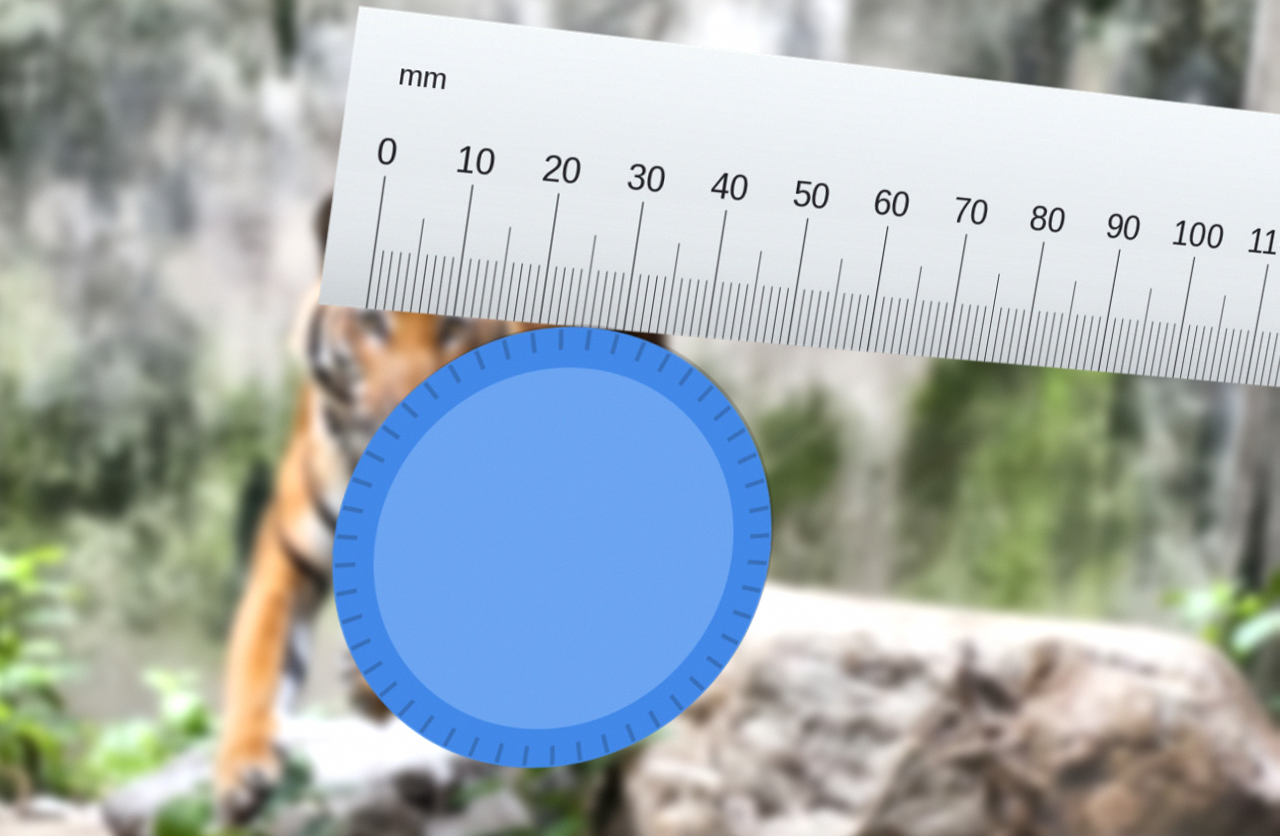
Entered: 52 mm
